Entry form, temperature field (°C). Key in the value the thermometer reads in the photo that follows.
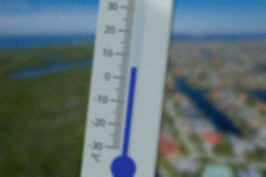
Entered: 5 °C
